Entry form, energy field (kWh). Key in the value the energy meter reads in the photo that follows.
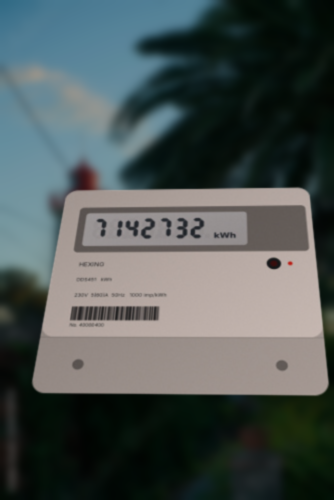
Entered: 7142732 kWh
